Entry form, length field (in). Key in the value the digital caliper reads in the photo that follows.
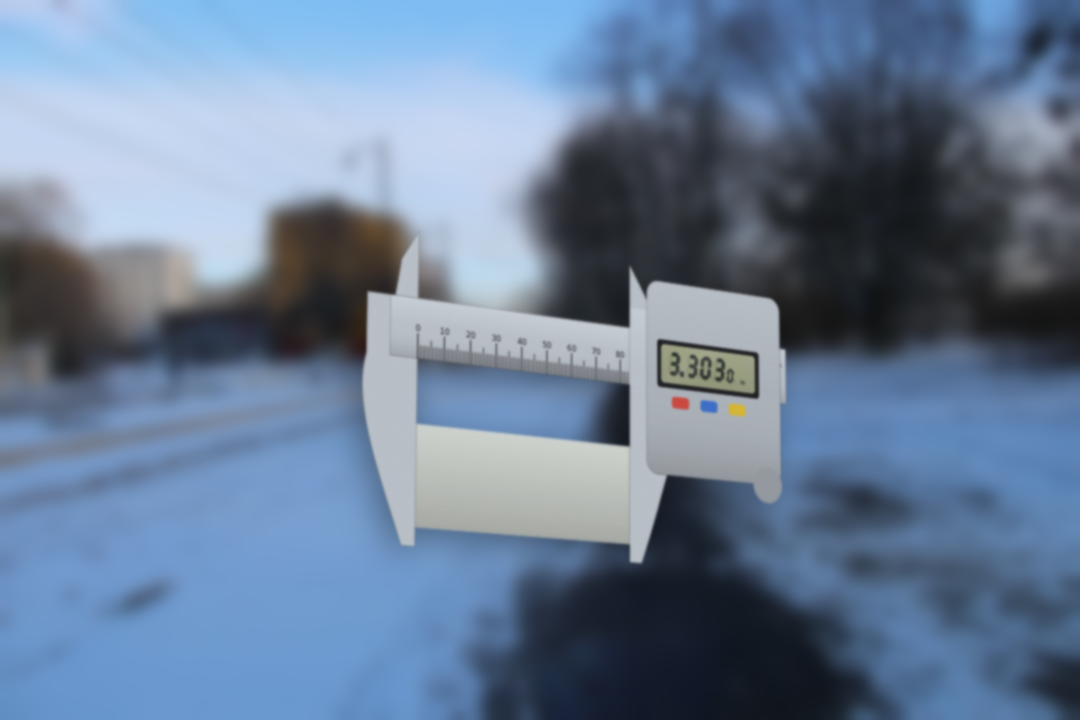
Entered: 3.3030 in
